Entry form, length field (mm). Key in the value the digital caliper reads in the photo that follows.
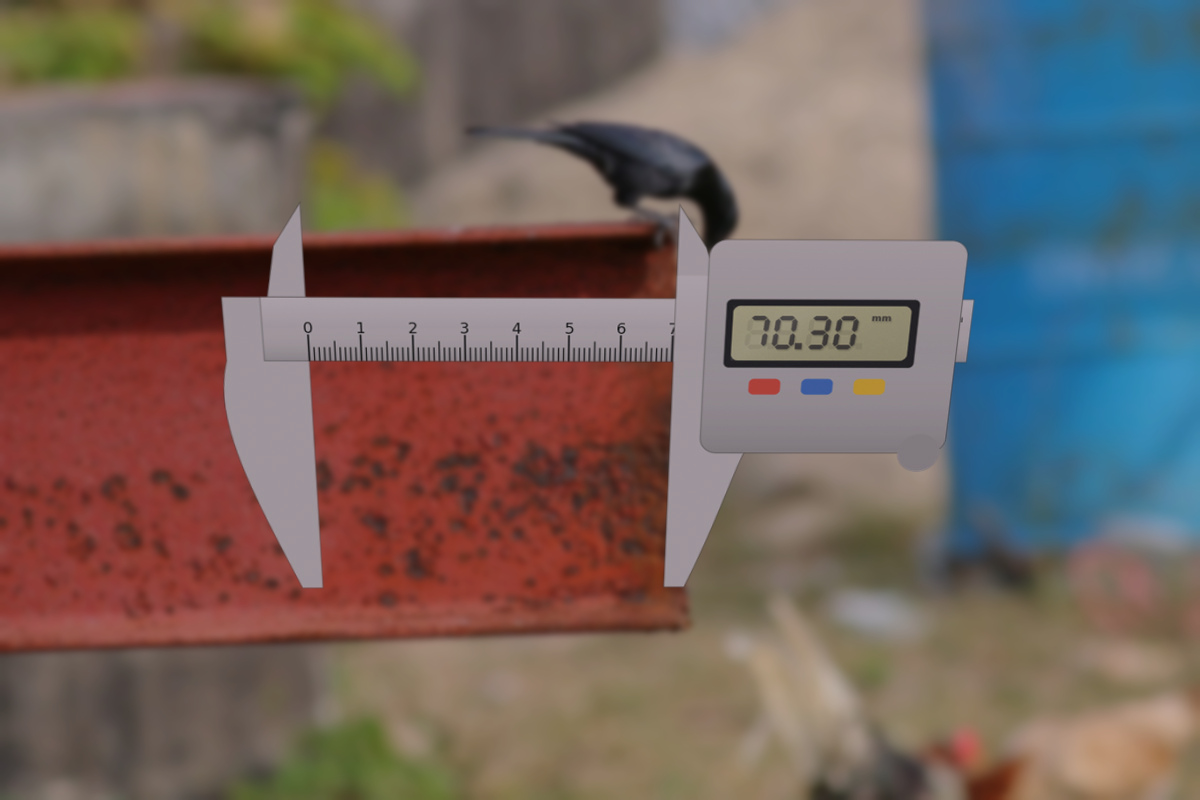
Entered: 70.30 mm
